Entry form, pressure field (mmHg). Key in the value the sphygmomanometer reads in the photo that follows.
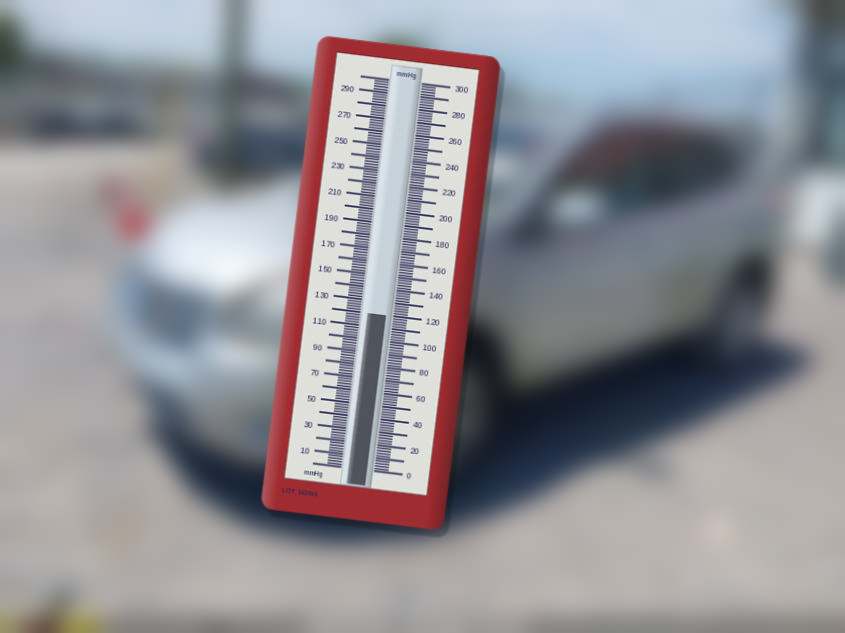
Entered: 120 mmHg
